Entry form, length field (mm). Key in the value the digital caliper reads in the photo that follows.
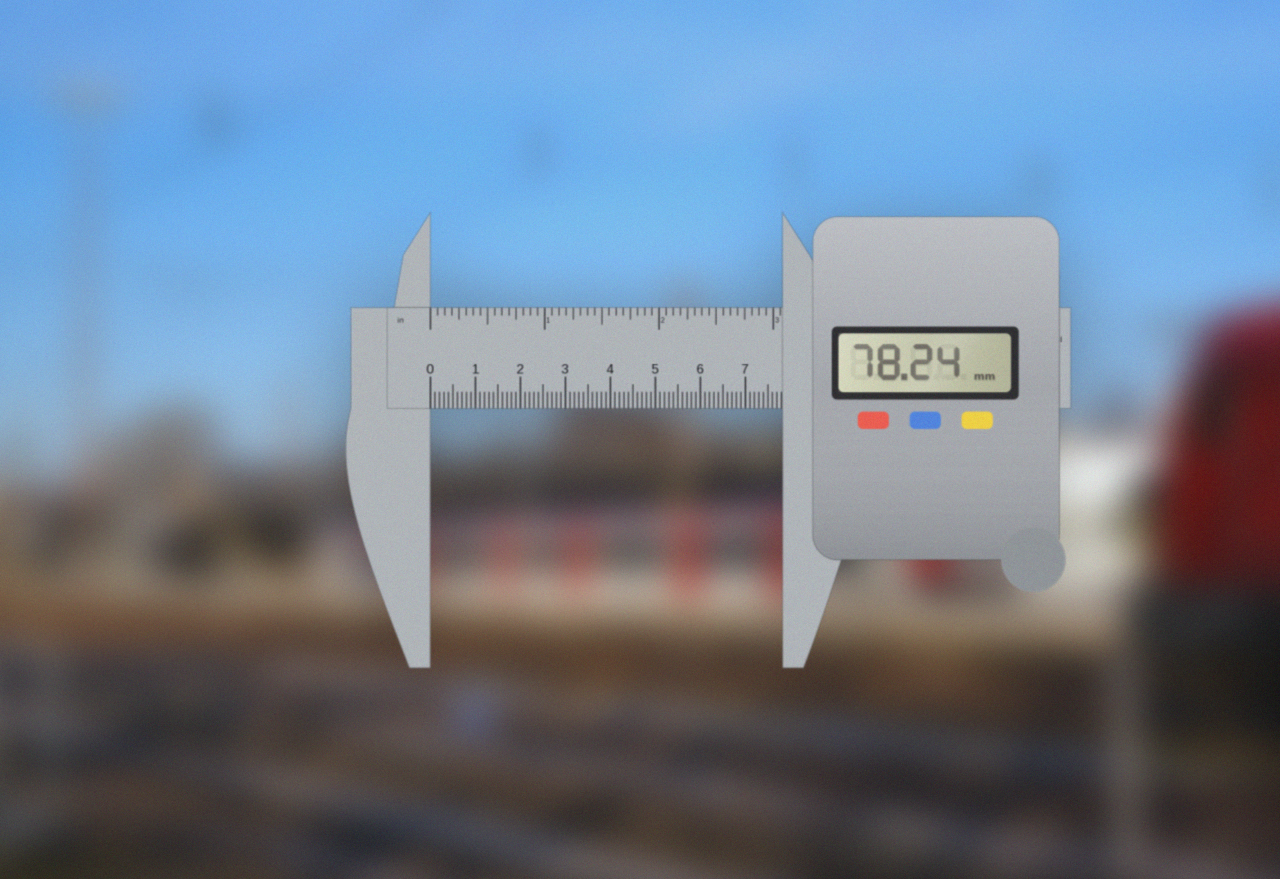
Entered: 78.24 mm
